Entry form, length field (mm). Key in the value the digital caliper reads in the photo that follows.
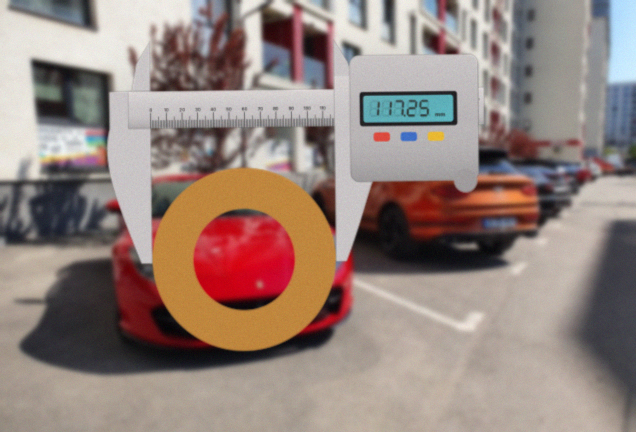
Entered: 117.25 mm
